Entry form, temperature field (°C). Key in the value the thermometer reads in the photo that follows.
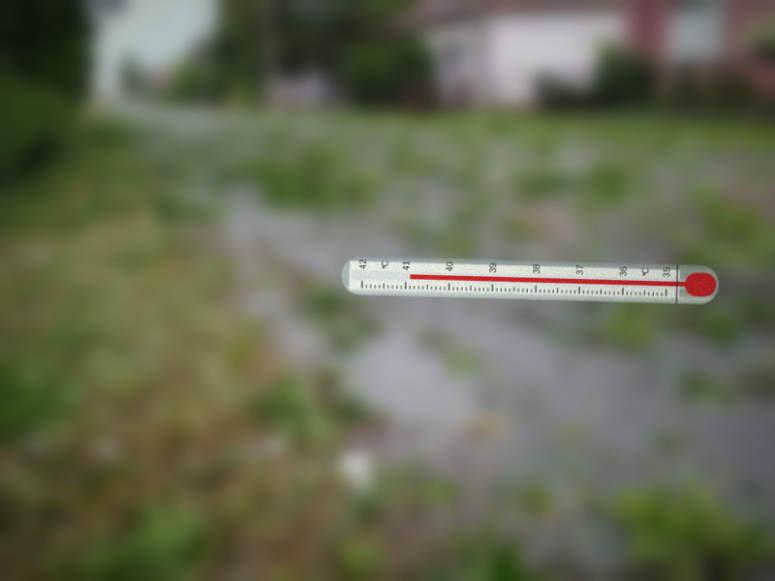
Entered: 40.9 °C
